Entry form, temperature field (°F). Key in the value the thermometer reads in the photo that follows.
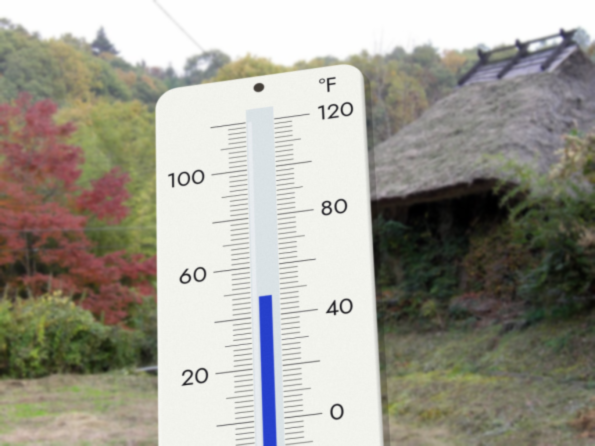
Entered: 48 °F
